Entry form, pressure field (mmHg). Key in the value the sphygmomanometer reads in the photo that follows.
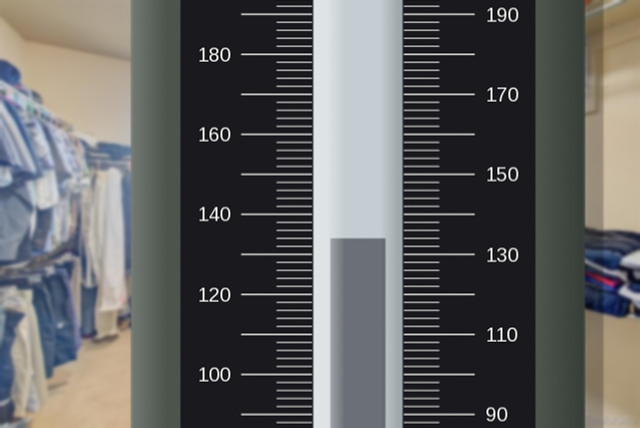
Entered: 134 mmHg
